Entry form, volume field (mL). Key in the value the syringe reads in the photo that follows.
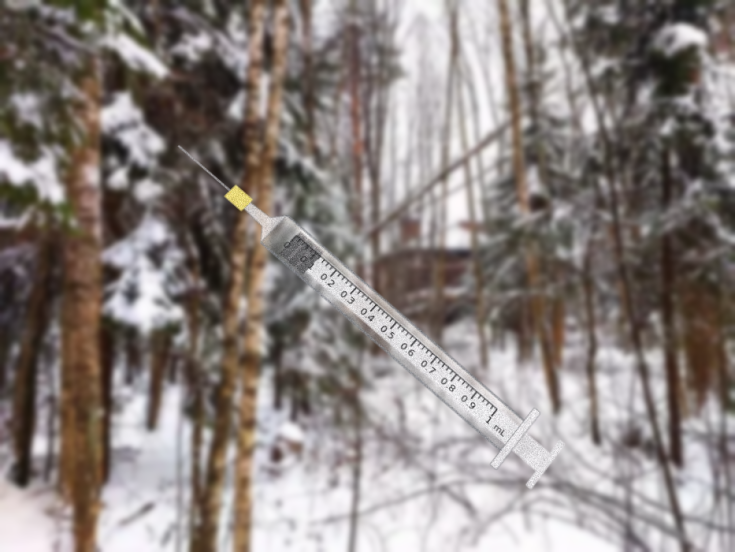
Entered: 0 mL
